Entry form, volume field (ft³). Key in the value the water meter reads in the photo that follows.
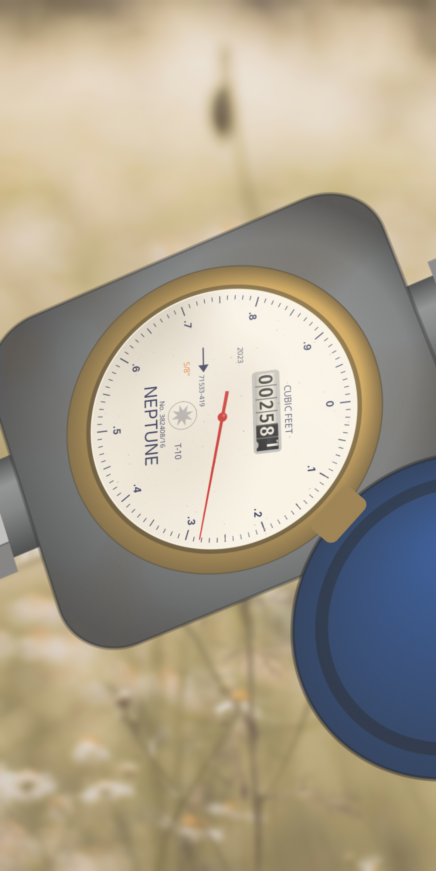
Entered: 2581.28 ft³
